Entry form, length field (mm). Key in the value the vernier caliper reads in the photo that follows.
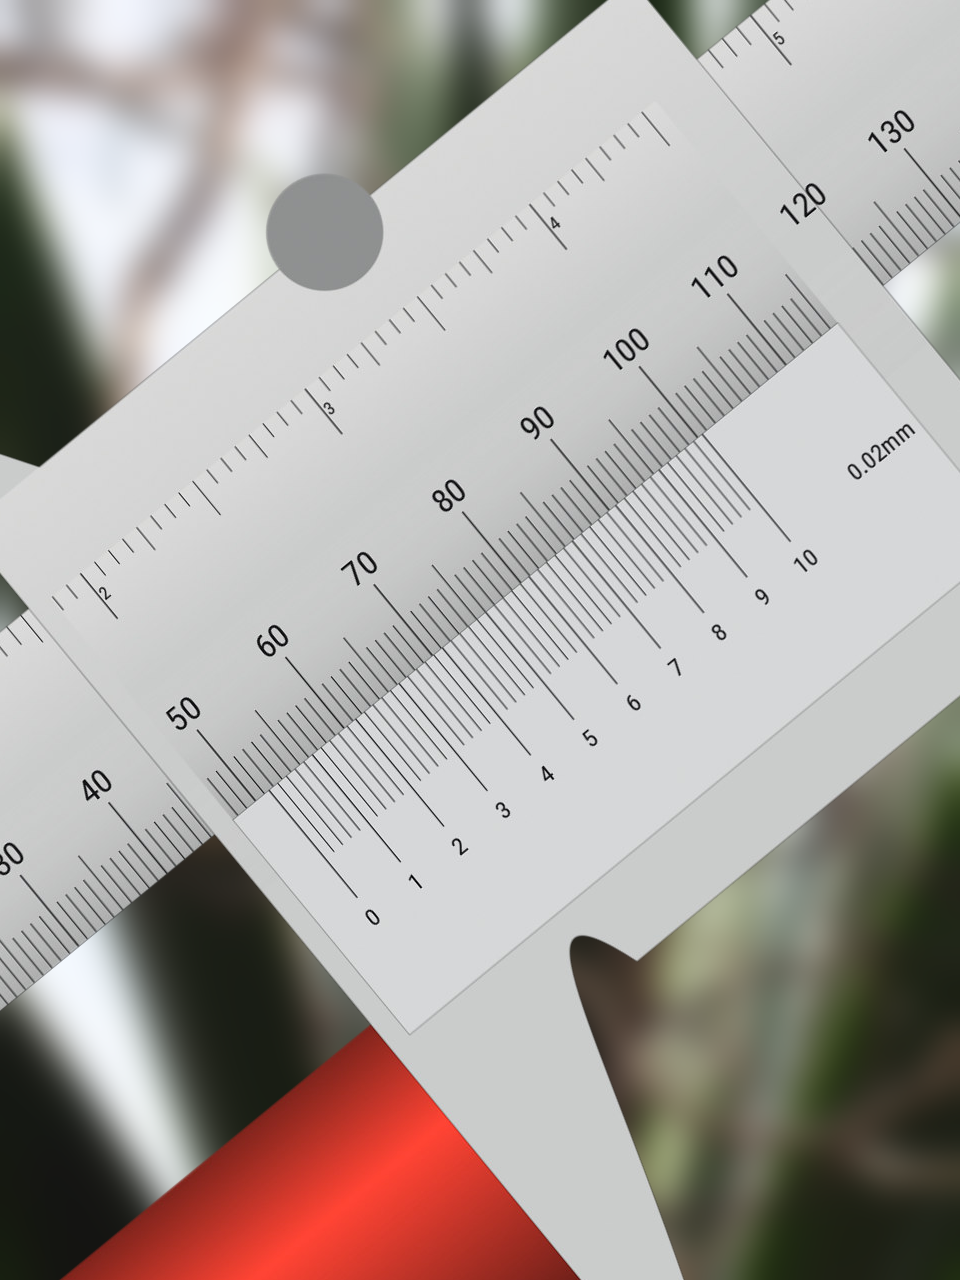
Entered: 51.5 mm
